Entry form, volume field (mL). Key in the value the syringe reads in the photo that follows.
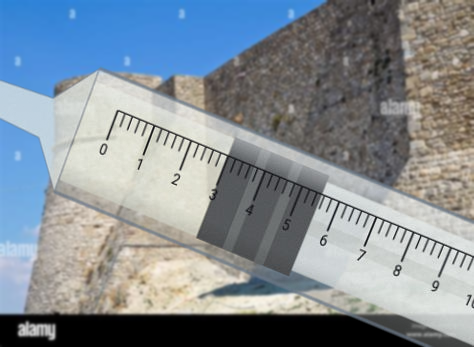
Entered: 3 mL
